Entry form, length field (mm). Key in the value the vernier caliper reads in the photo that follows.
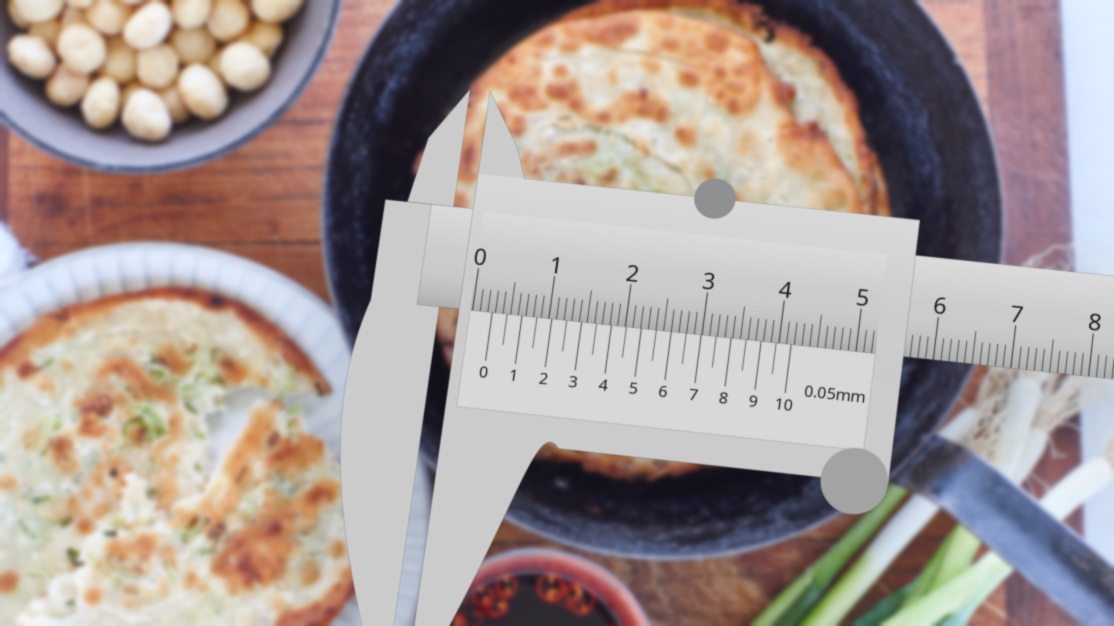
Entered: 2.6 mm
